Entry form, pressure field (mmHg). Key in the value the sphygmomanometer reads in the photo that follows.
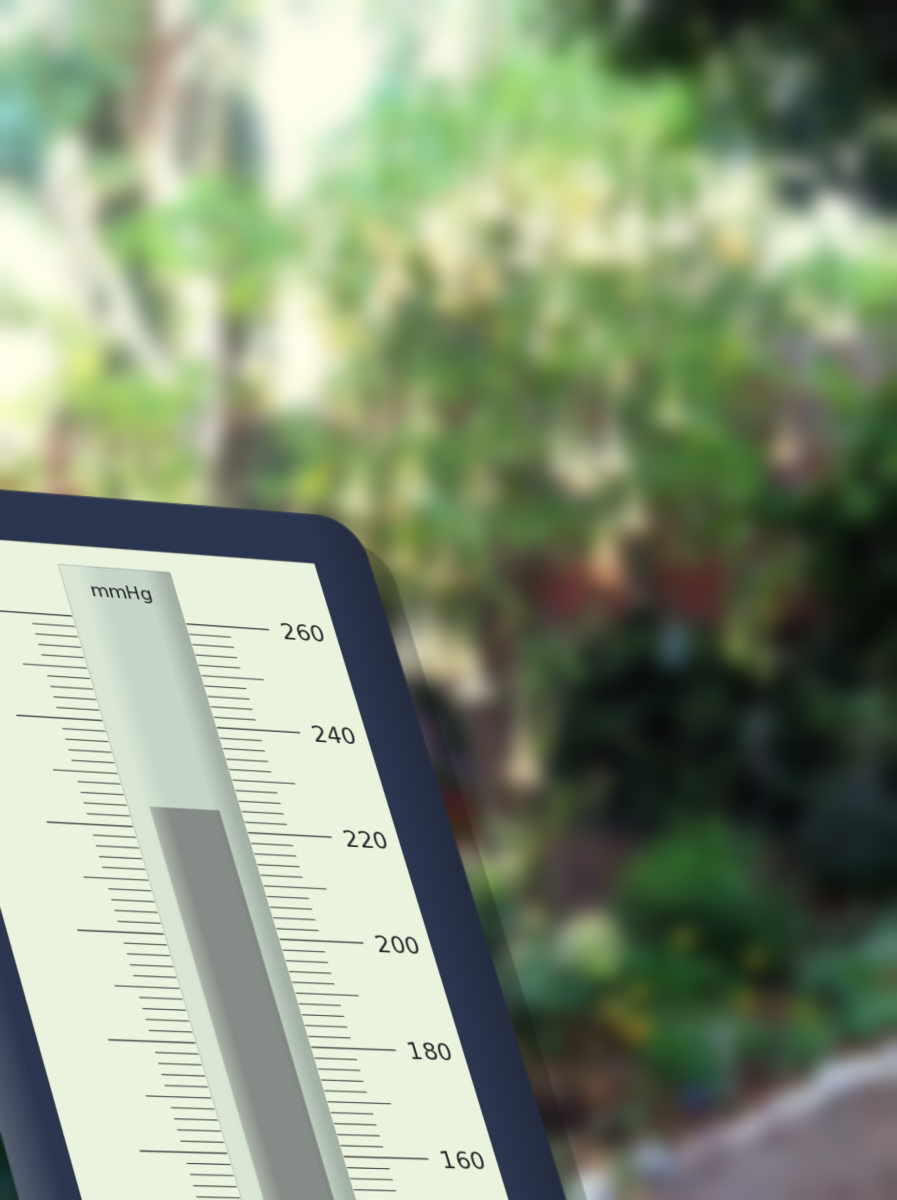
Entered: 224 mmHg
